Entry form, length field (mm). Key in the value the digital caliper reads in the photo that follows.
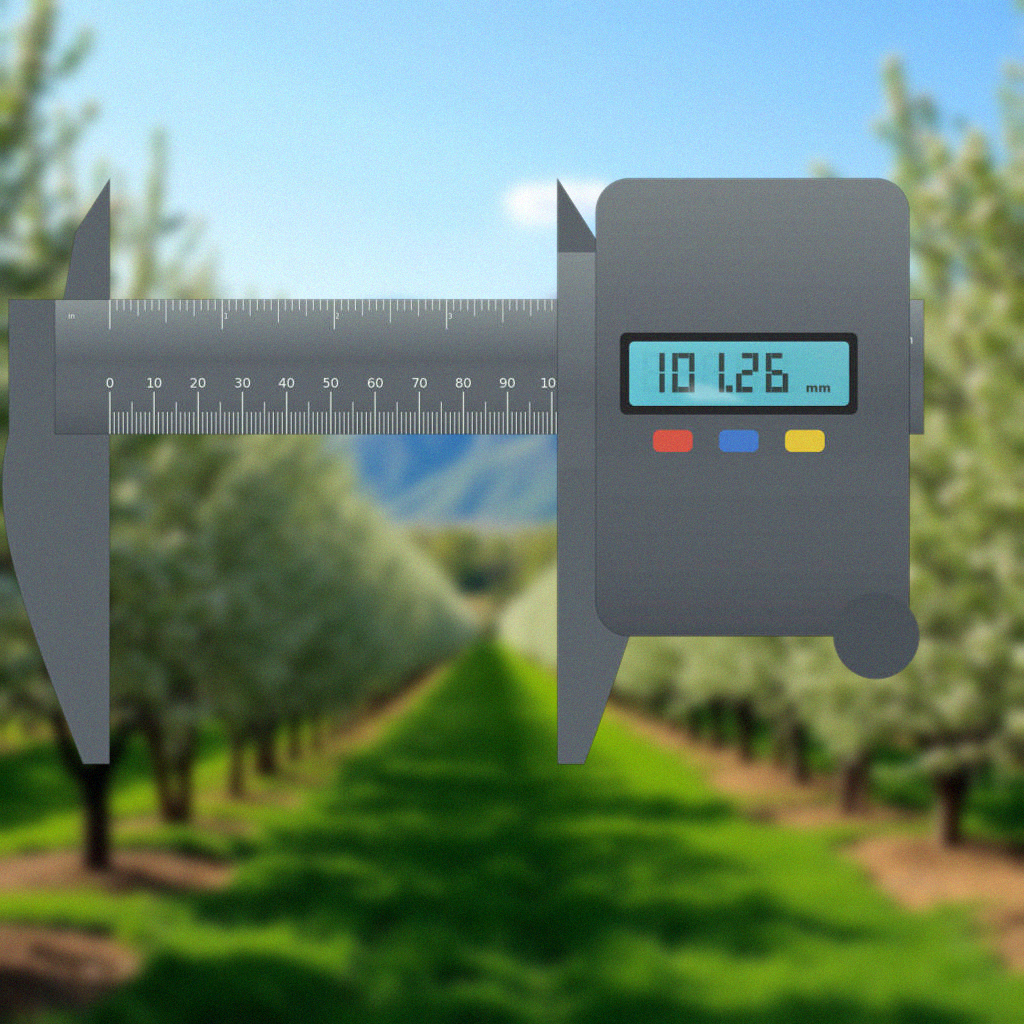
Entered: 101.26 mm
